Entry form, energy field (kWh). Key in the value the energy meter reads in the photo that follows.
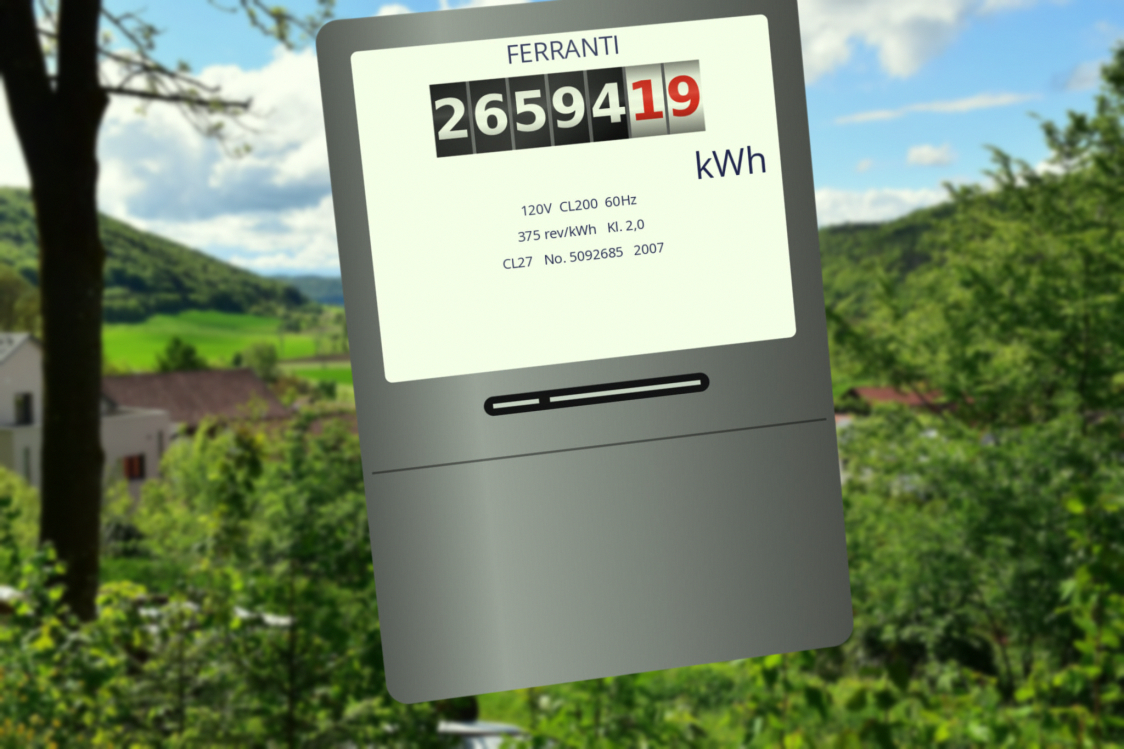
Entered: 26594.19 kWh
